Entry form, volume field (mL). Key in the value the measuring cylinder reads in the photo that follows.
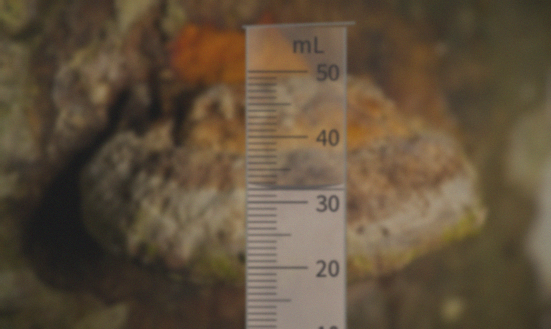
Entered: 32 mL
